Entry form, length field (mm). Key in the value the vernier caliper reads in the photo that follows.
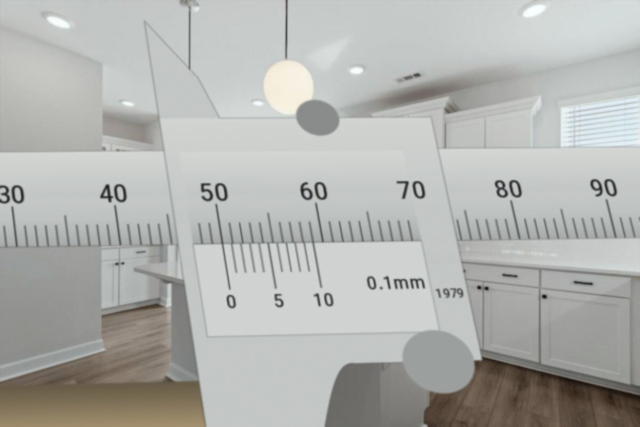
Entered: 50.0 mm
